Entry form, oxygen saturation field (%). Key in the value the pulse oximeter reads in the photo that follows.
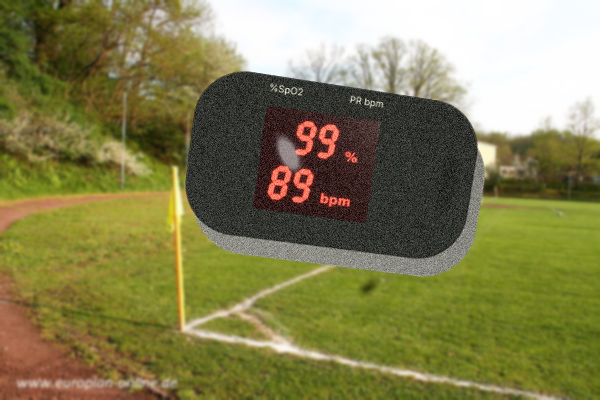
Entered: 99 %
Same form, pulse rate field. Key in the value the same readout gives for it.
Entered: 89 bpm
